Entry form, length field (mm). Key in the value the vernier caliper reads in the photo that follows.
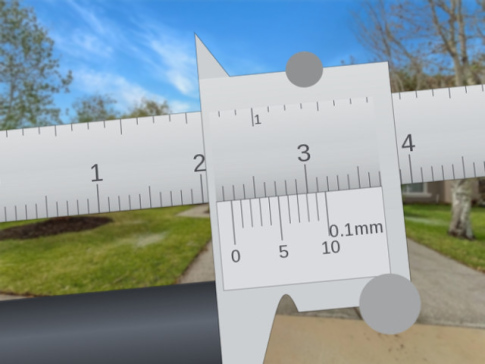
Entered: 22.7 mm
